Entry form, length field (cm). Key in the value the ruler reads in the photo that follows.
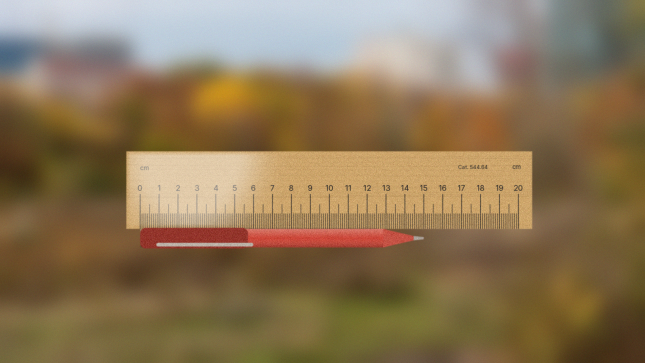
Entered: 15 cm
